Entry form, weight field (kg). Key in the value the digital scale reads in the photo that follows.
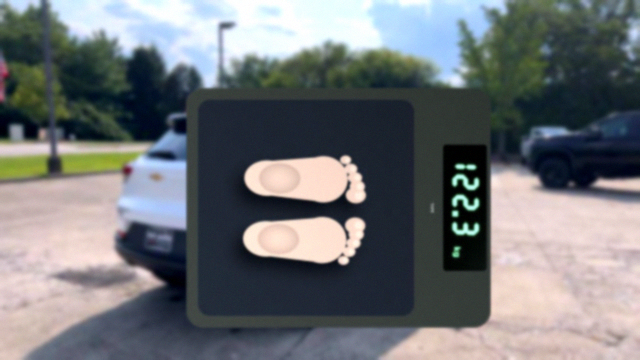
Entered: 122.3 kg
